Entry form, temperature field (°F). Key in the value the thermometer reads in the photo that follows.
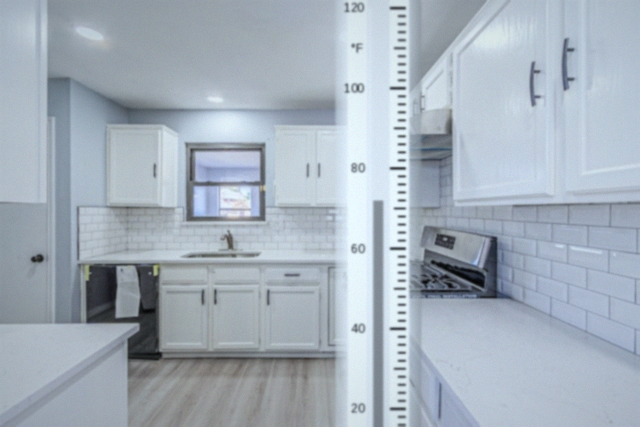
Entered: 72 °F
